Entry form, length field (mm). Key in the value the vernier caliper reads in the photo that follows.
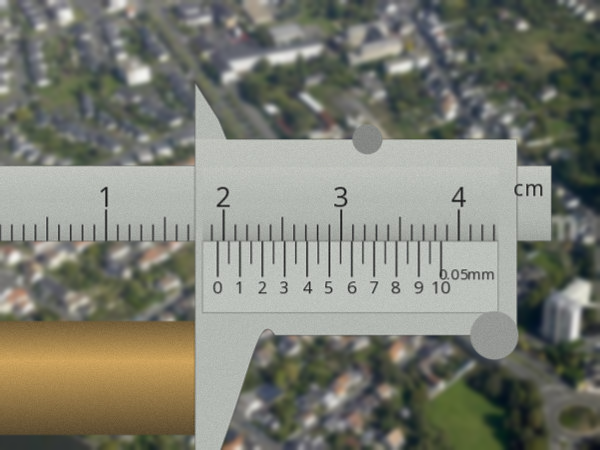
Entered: 19.5 mm
